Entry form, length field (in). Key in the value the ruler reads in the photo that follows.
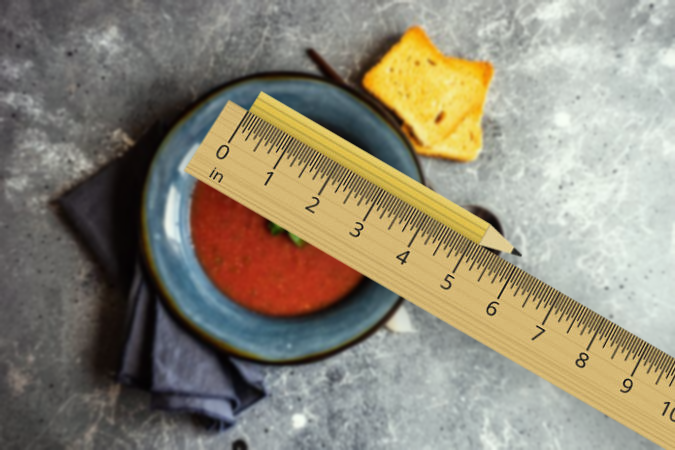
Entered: 6 in
